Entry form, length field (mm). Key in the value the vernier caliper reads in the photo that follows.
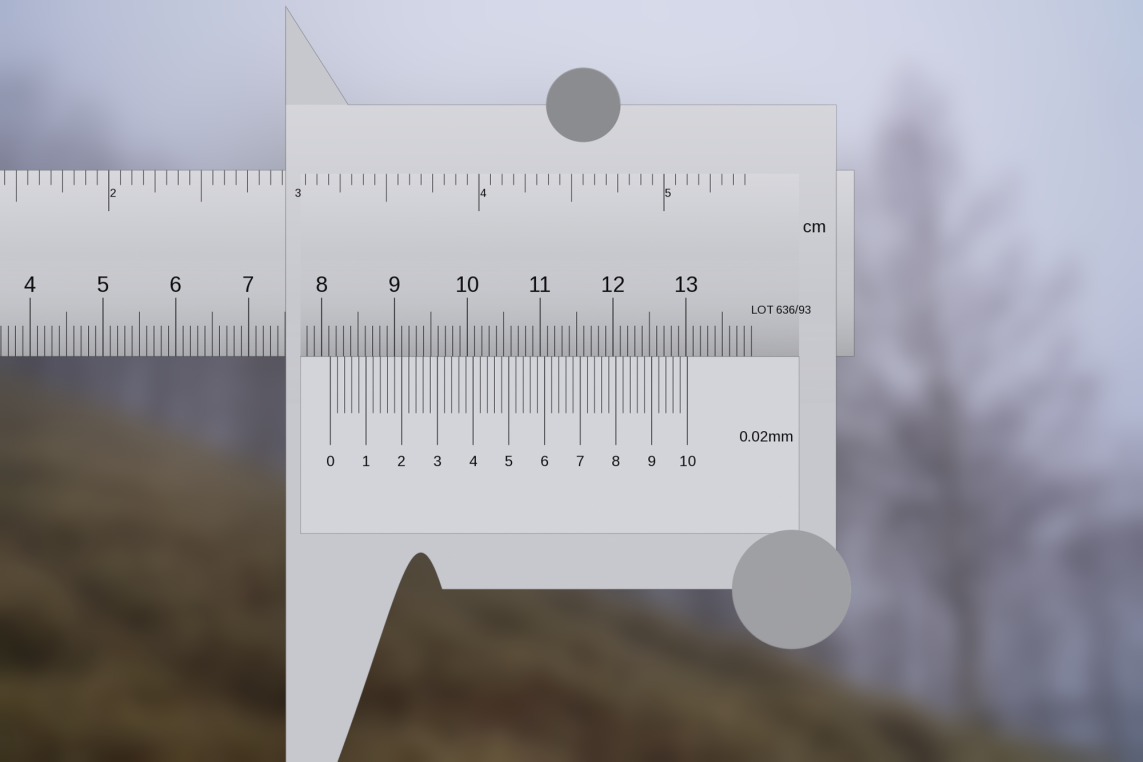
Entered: 81.2 mm
